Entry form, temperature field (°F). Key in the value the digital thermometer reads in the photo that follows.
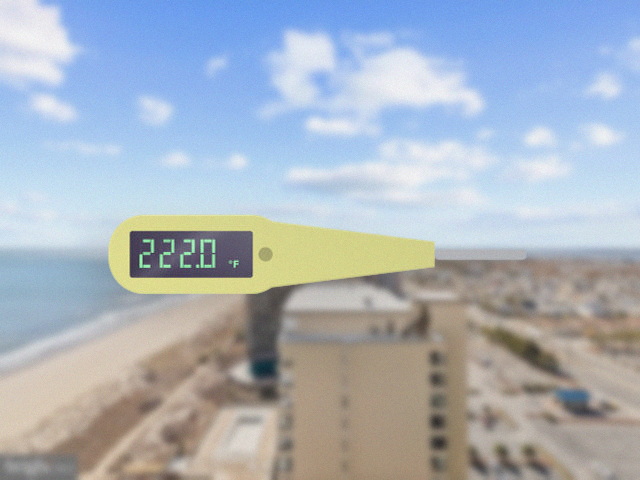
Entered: 222.0 °F
